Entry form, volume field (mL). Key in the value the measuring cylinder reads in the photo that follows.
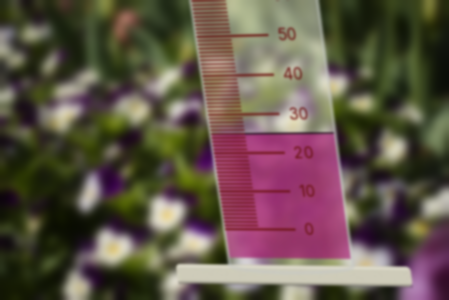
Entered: 25 mL
